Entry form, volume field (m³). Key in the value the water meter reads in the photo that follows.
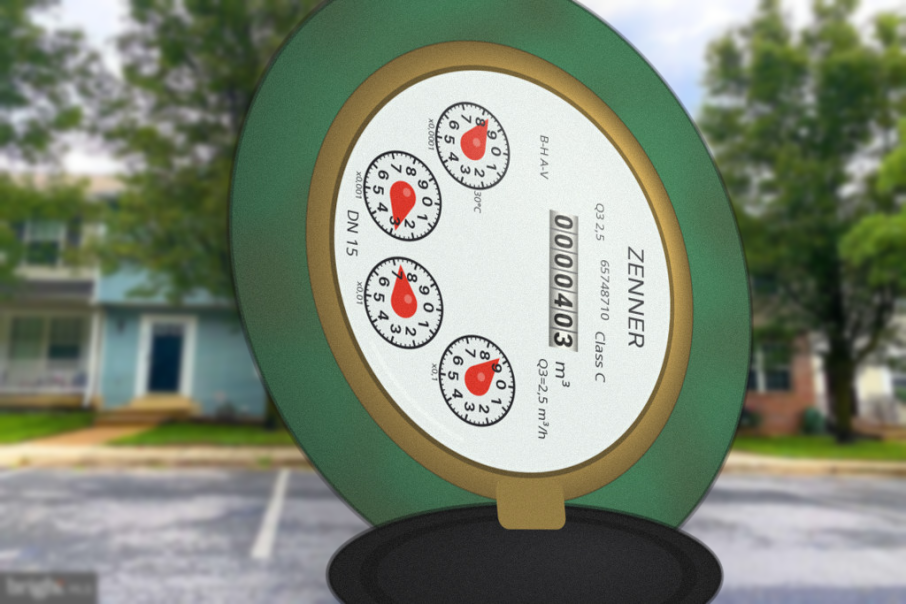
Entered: 403.8728 m³
